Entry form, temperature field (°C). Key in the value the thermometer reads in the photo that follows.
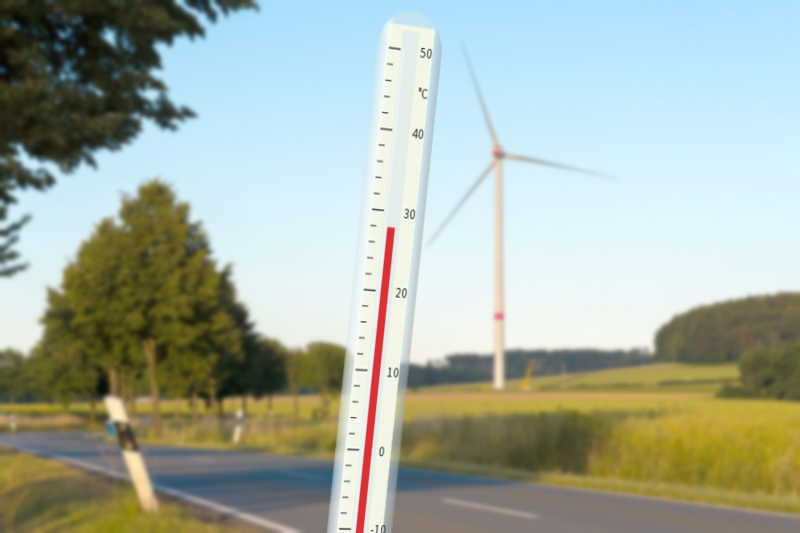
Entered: 28 °C
